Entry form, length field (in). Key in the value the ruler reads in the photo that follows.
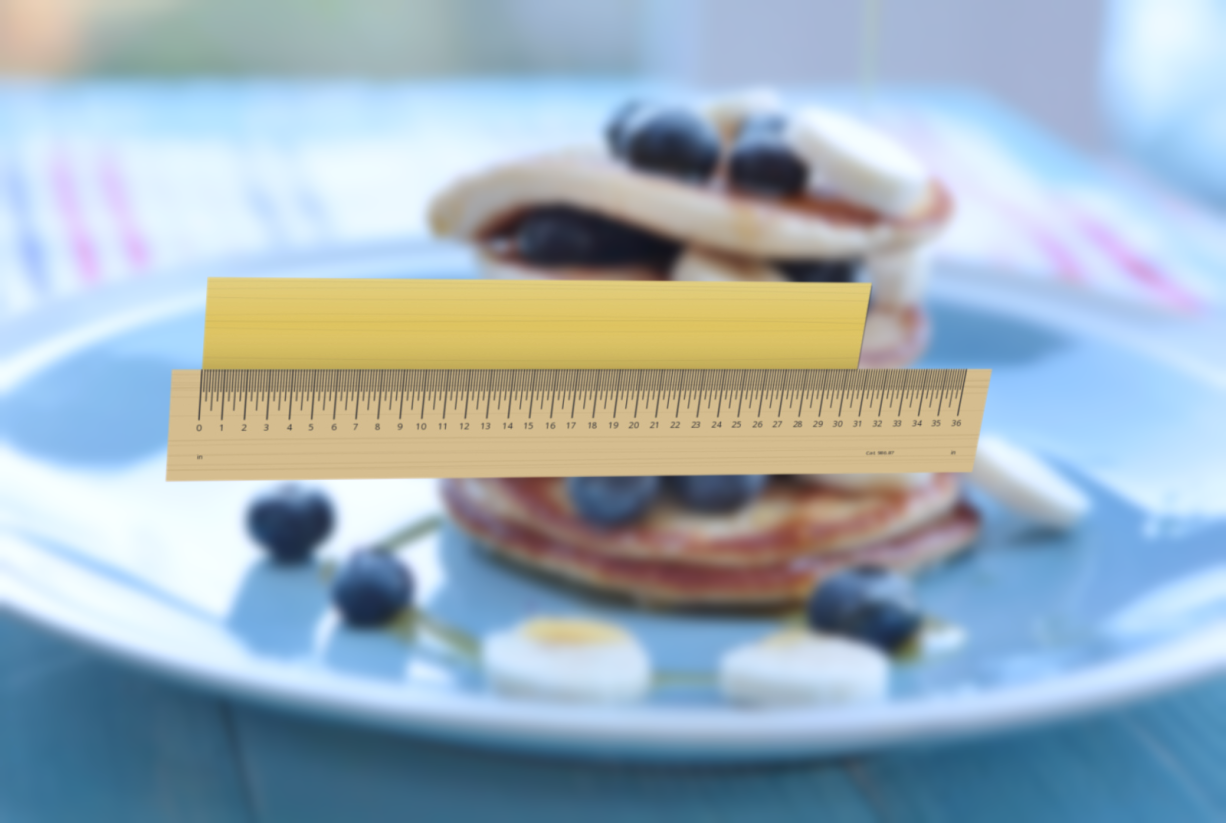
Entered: 30.5 in
